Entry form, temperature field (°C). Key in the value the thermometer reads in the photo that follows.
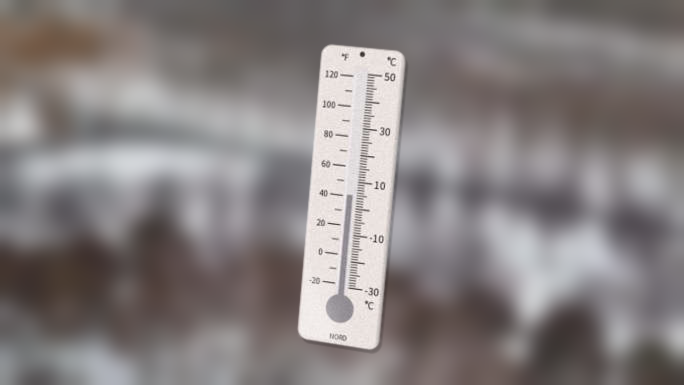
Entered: 5 °C
